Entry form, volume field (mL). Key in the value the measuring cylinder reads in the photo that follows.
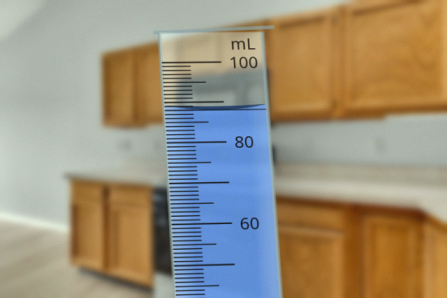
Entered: 88 mL
